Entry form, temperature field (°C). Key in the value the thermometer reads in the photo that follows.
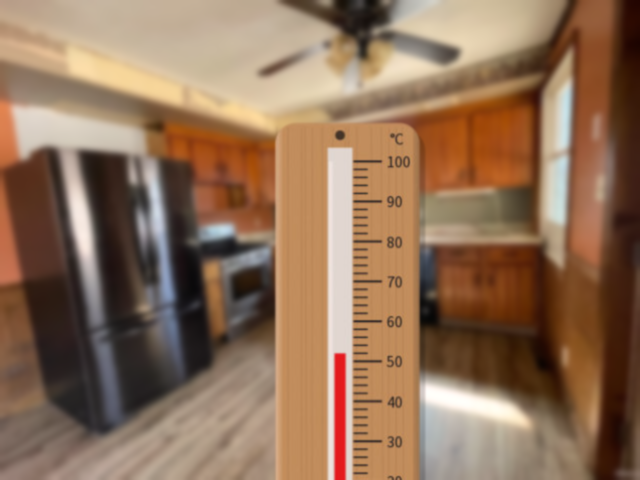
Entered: 52 °C
